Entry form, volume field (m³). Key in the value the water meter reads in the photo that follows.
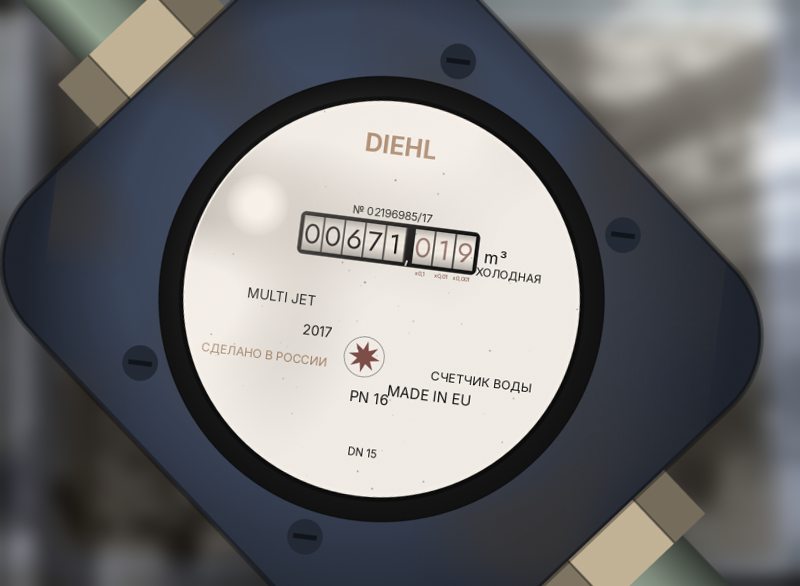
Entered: 671.019 m³
